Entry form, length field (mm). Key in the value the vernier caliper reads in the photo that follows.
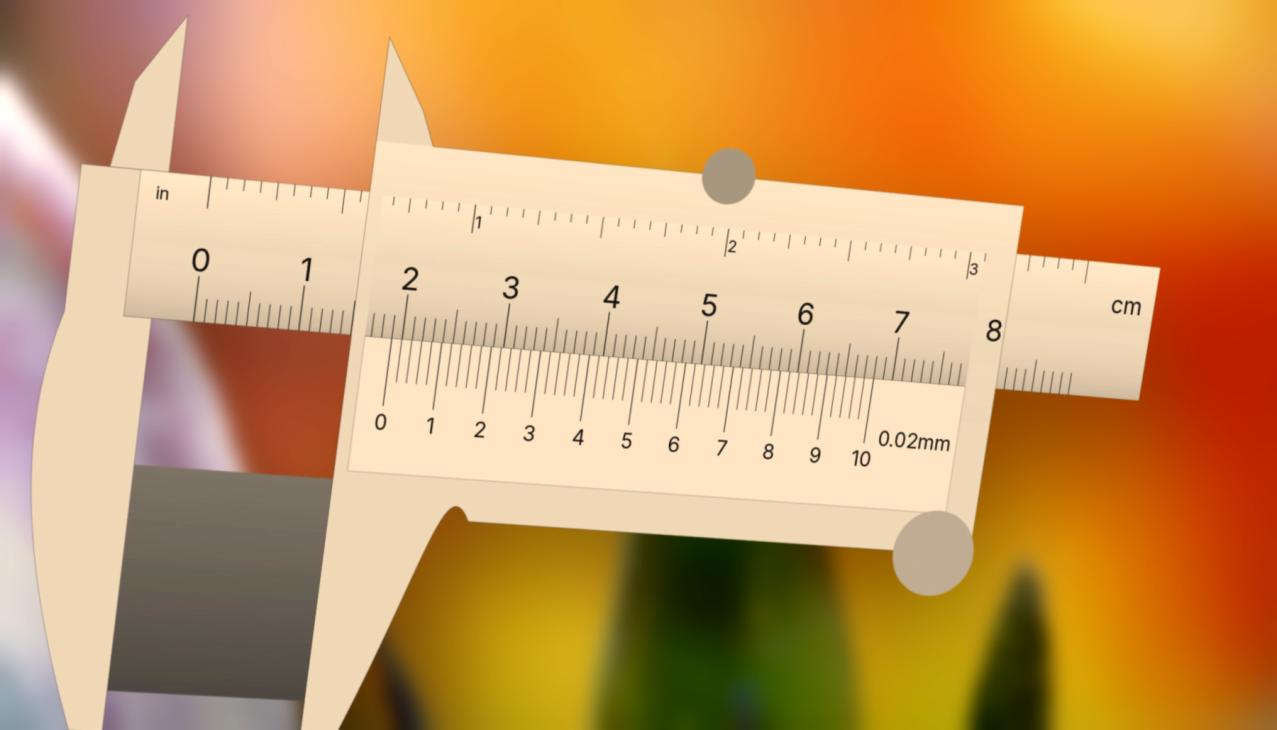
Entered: 19.0 mm
